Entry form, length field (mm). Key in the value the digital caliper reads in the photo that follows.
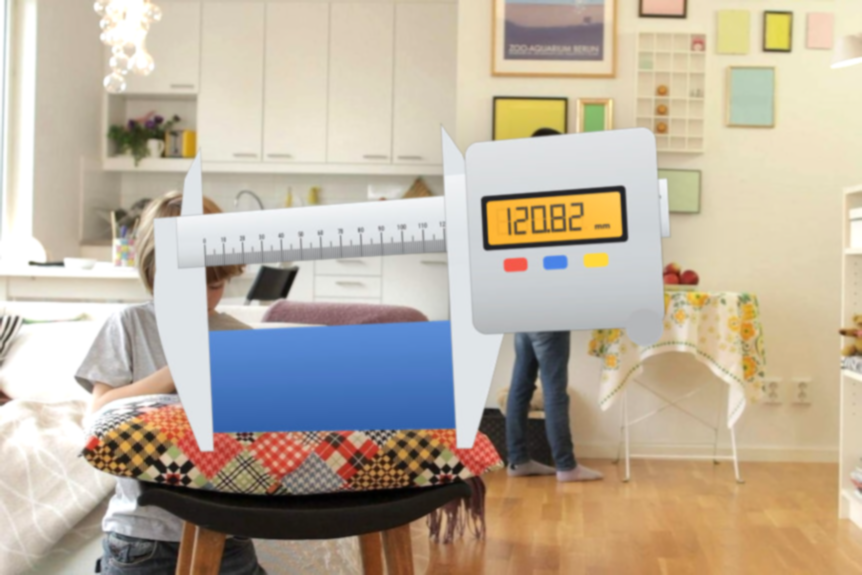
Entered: 120.82 mm
